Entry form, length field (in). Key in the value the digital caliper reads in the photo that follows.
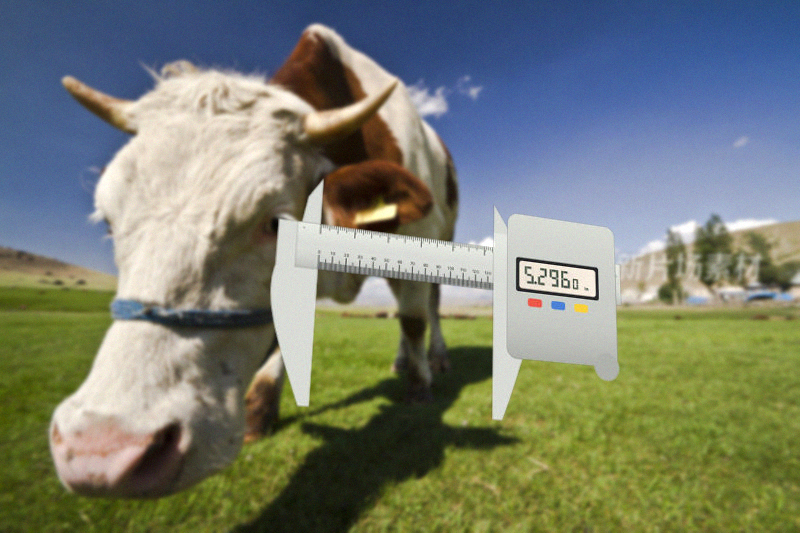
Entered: 5.2960 in
